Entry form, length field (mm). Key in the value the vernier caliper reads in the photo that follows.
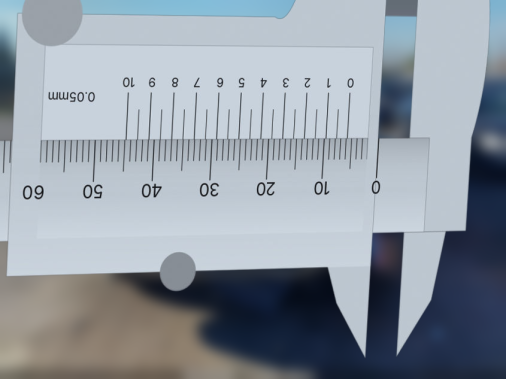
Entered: 5.8 mm
